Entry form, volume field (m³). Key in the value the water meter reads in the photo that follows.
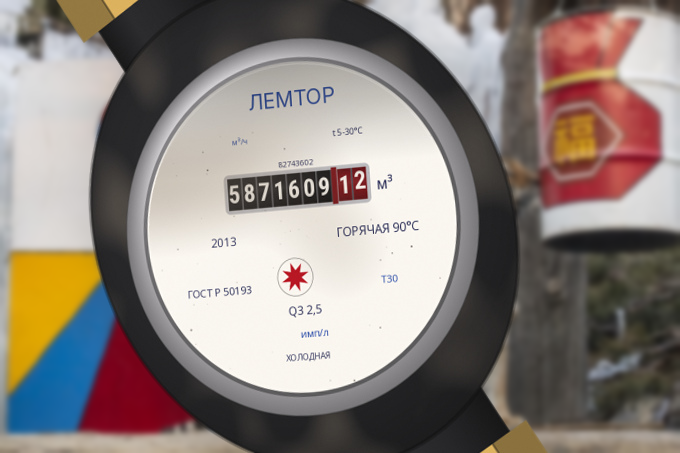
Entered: 5871609.12 m³
